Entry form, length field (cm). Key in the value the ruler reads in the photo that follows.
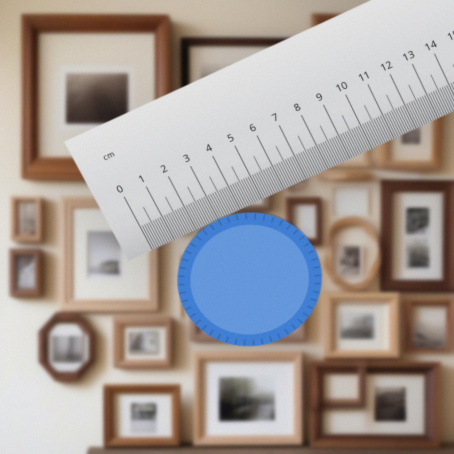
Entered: 6 cm
